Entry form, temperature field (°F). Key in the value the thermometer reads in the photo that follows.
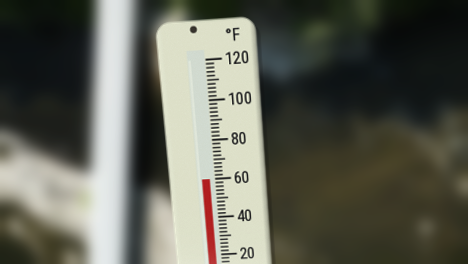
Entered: 60 °F
